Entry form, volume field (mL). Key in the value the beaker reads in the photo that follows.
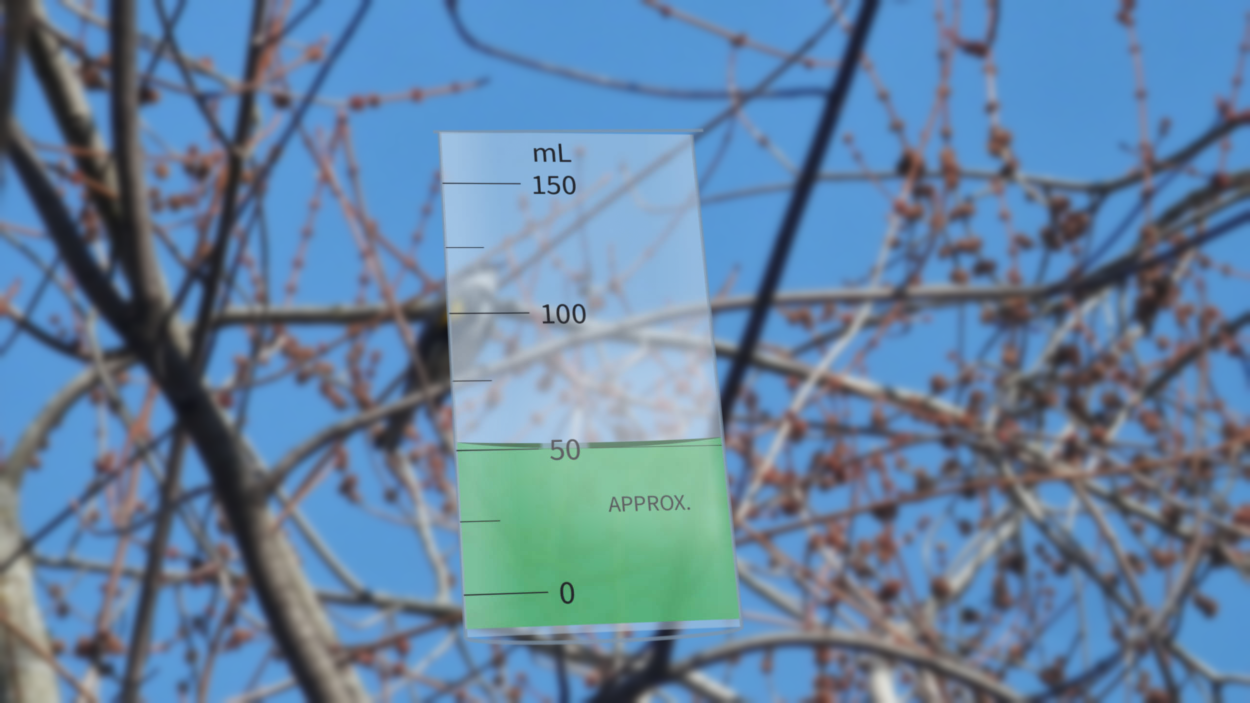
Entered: 50 mL
